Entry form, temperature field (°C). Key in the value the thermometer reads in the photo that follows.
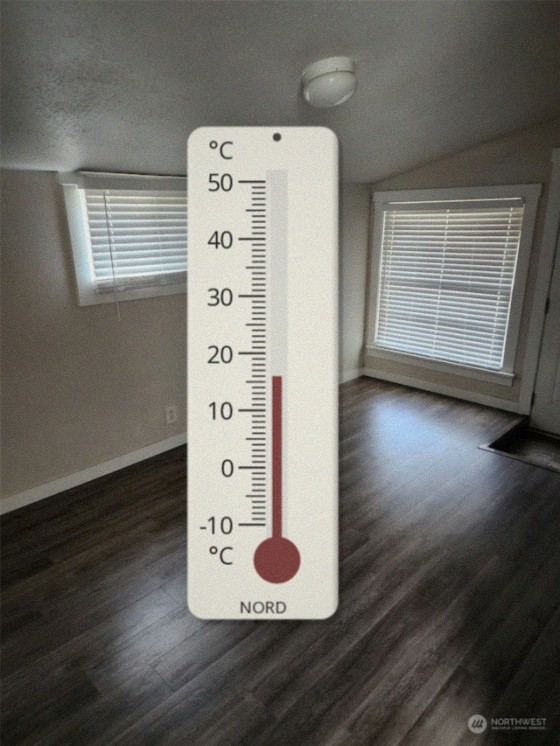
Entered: 16 °C
